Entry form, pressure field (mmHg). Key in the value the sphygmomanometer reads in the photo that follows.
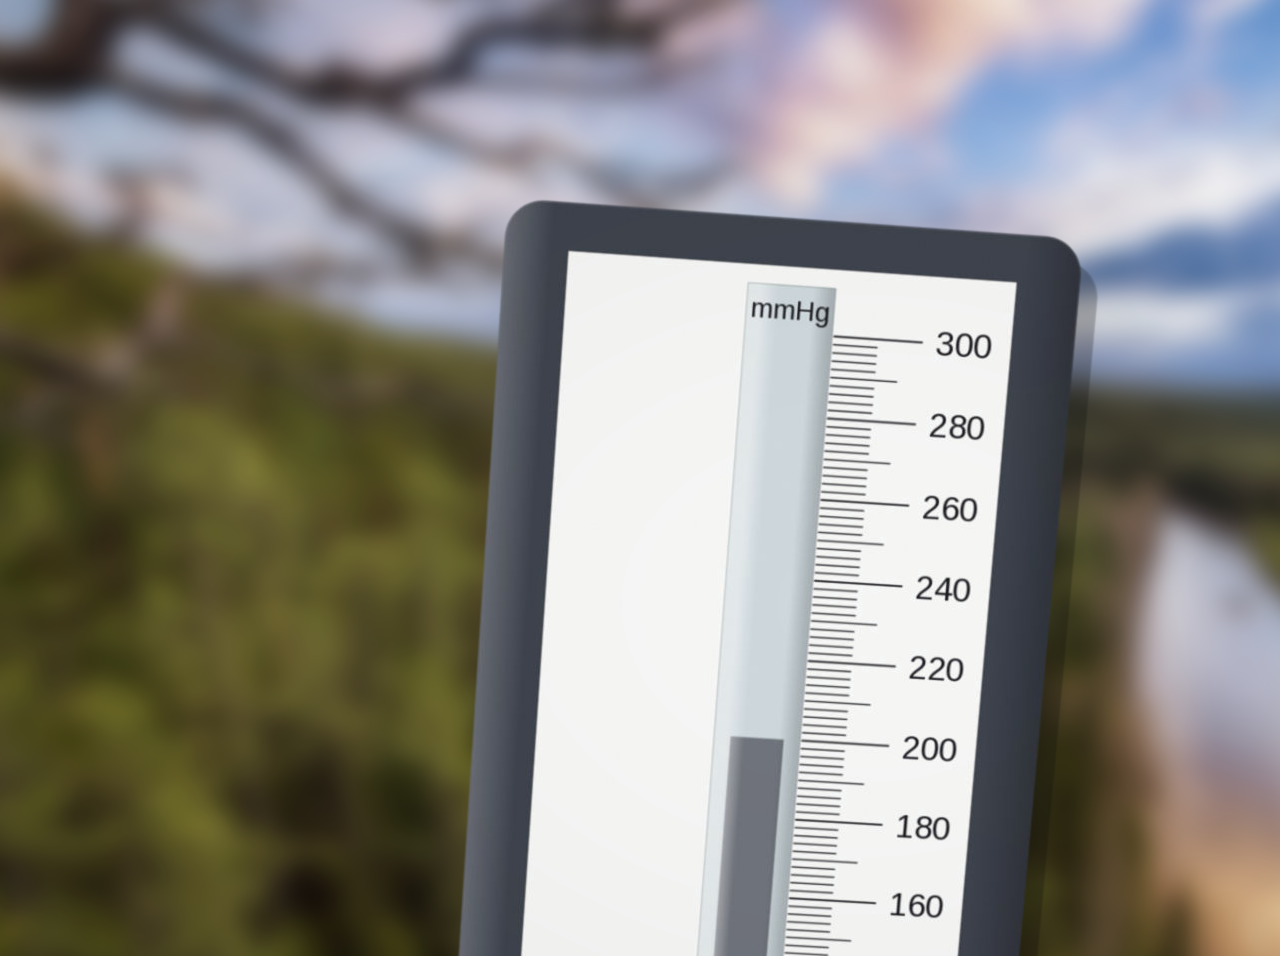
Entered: 200 mmHg
